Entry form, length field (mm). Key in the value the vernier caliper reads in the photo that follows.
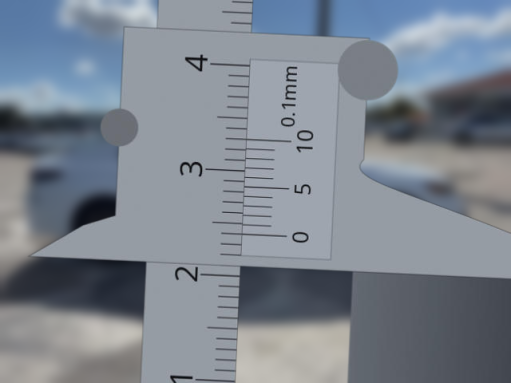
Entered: 24.0 mm
